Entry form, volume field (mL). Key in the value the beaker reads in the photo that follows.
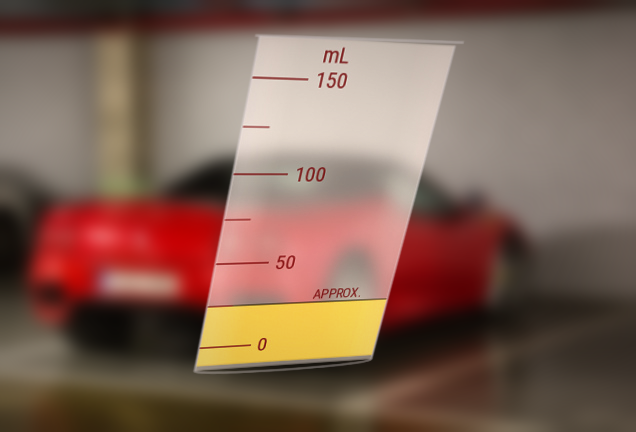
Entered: 25 mL
